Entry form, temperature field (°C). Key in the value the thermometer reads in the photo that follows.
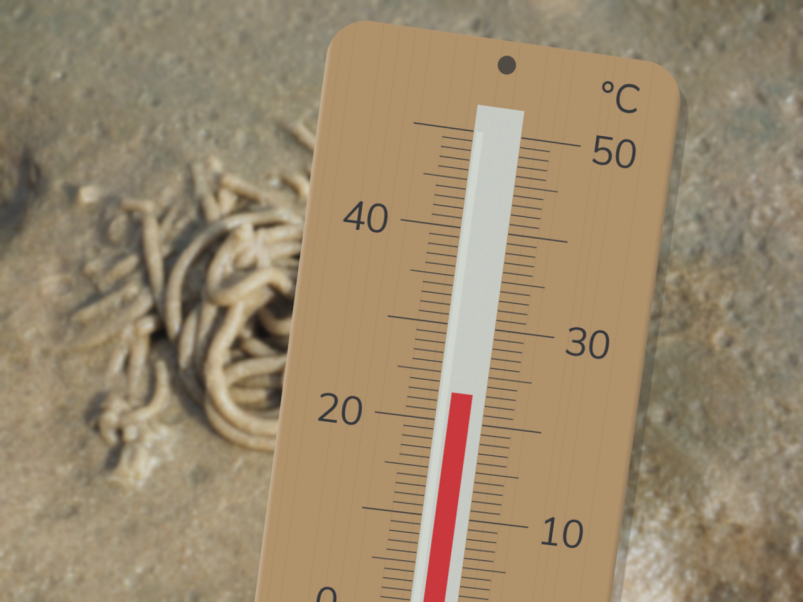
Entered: 23 °C
